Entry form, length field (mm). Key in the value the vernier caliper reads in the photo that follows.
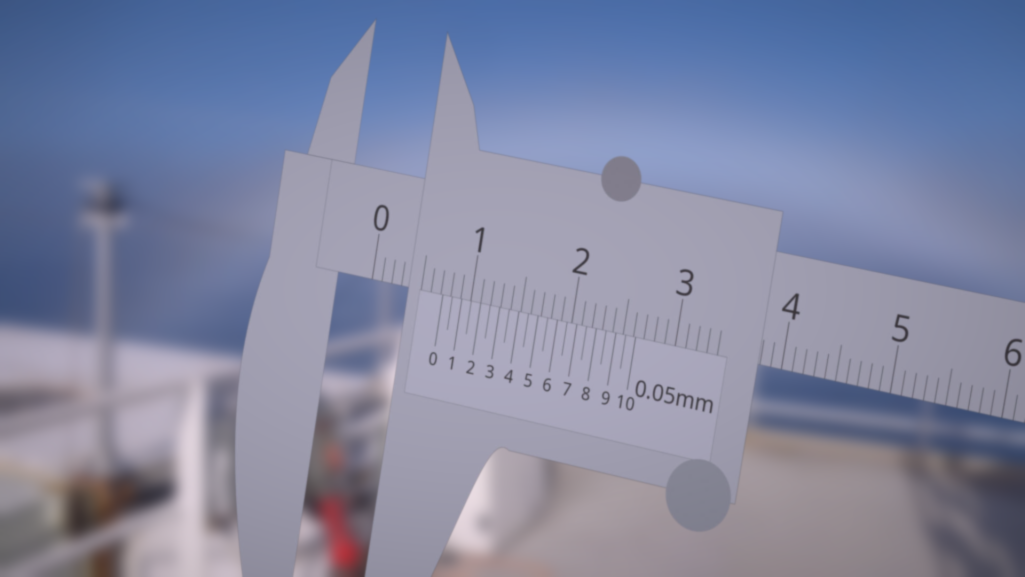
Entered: 7.2 mm
